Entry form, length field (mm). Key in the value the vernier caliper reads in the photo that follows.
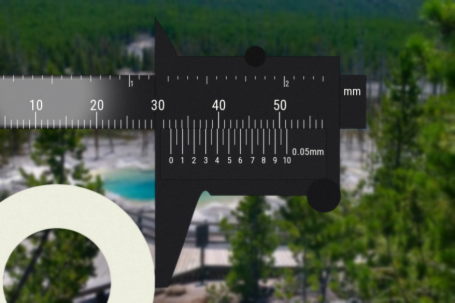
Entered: 32.2 mm
